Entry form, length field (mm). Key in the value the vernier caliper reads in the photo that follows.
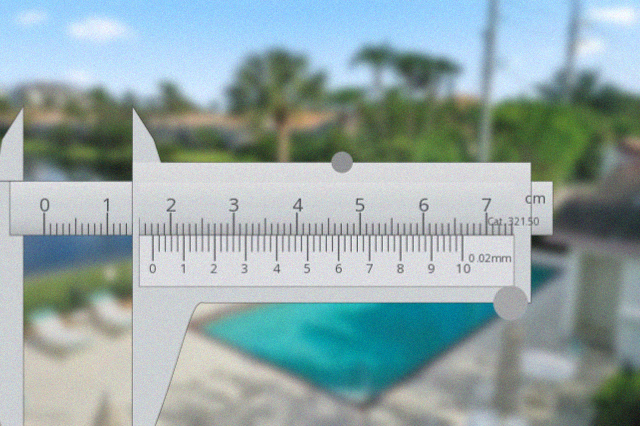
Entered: 17.2 mm
